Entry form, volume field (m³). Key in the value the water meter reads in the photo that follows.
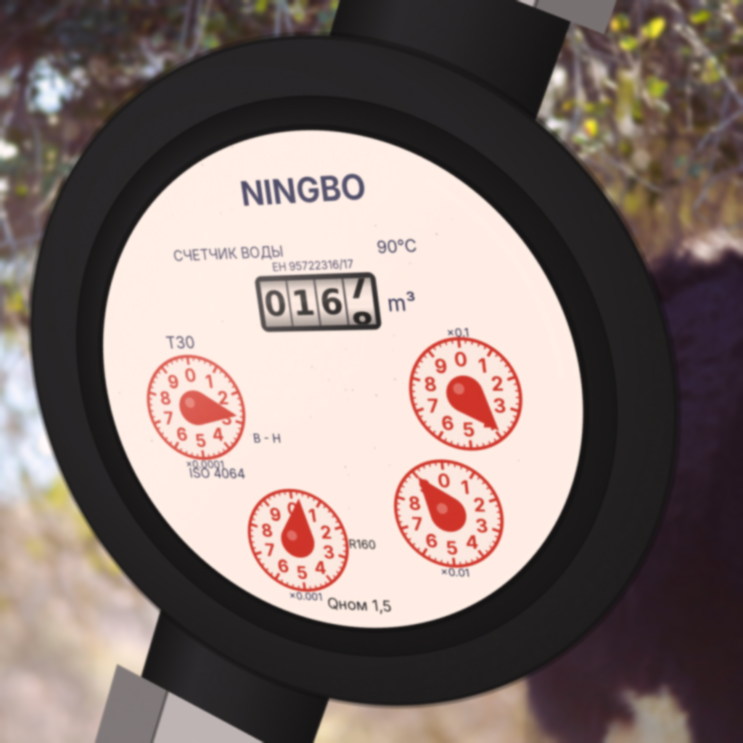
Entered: 167.3902 m³
